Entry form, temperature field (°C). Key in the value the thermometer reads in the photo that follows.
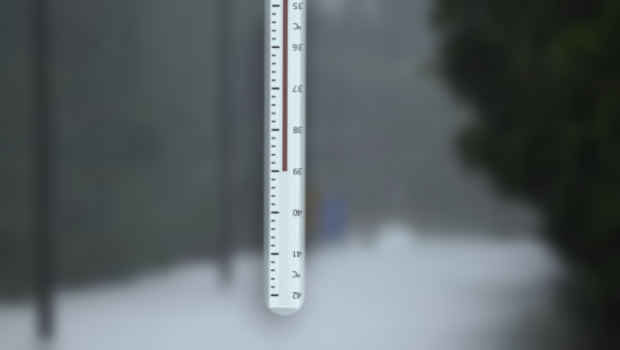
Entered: 39 °C
